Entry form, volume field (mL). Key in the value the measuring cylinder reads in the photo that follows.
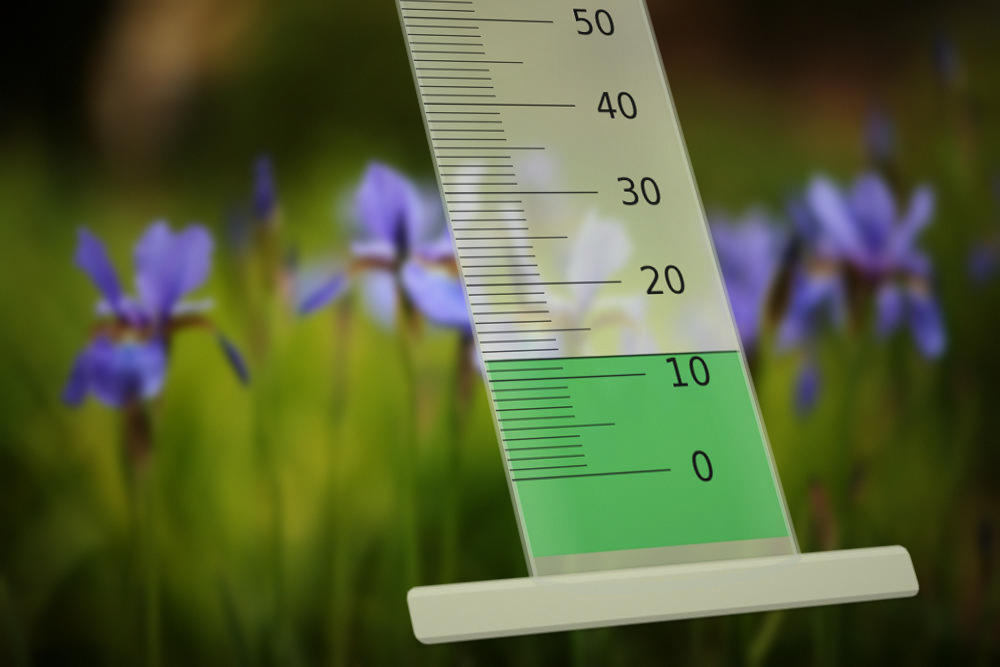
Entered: 12 mL
